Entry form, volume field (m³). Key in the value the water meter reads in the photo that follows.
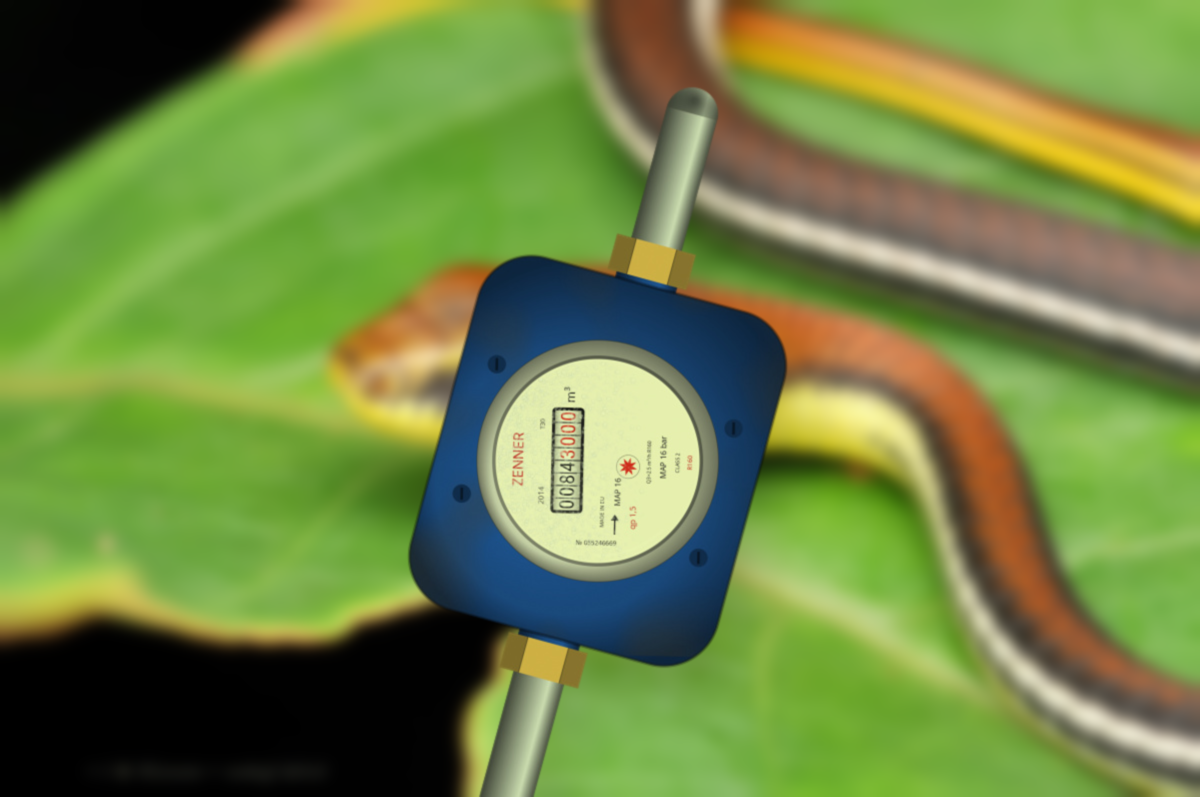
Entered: 84.3000 m³
